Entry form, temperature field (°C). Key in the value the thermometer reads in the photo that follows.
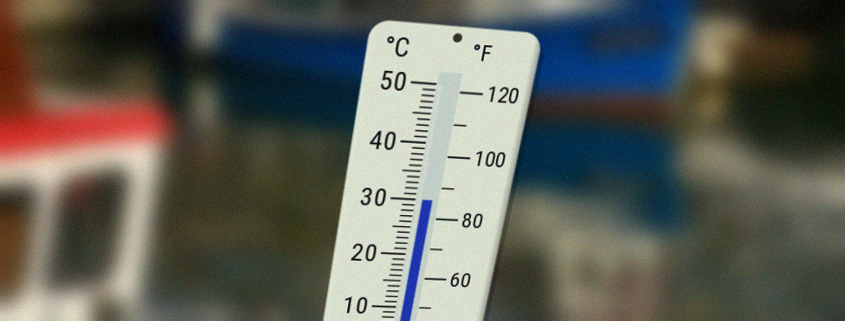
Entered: 30 °C
